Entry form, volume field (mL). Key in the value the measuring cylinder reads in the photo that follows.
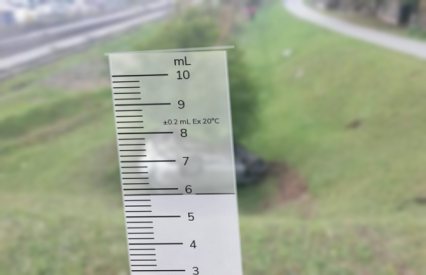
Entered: 5.8 mL
